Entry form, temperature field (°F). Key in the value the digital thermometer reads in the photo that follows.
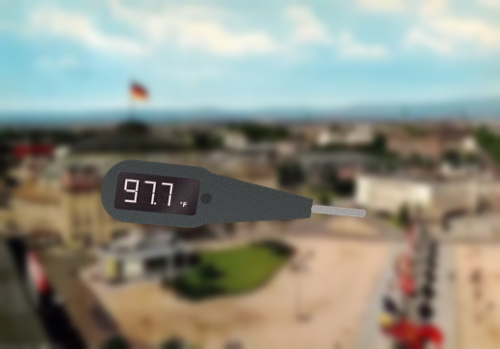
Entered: 97.7 °F
